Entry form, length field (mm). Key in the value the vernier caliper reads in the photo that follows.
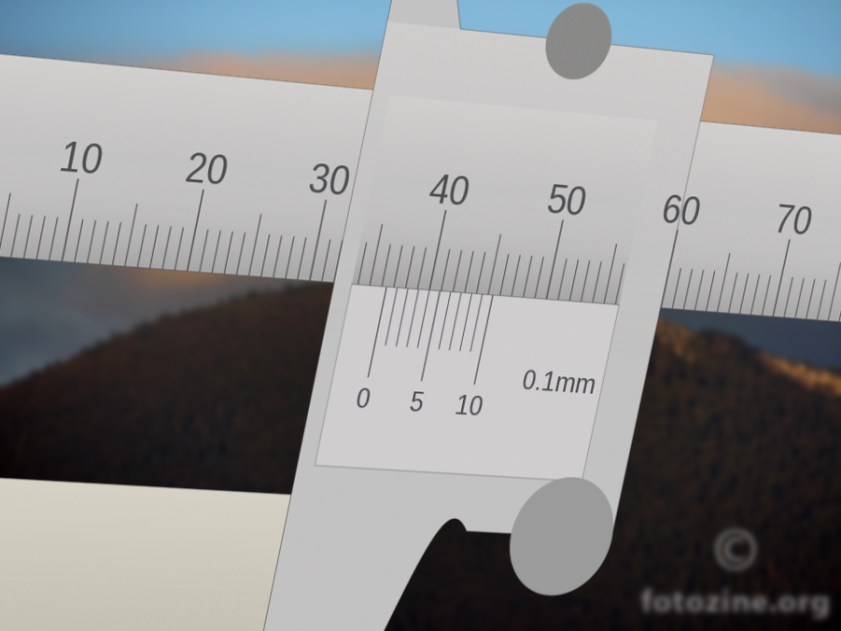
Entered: 36.4 mm
